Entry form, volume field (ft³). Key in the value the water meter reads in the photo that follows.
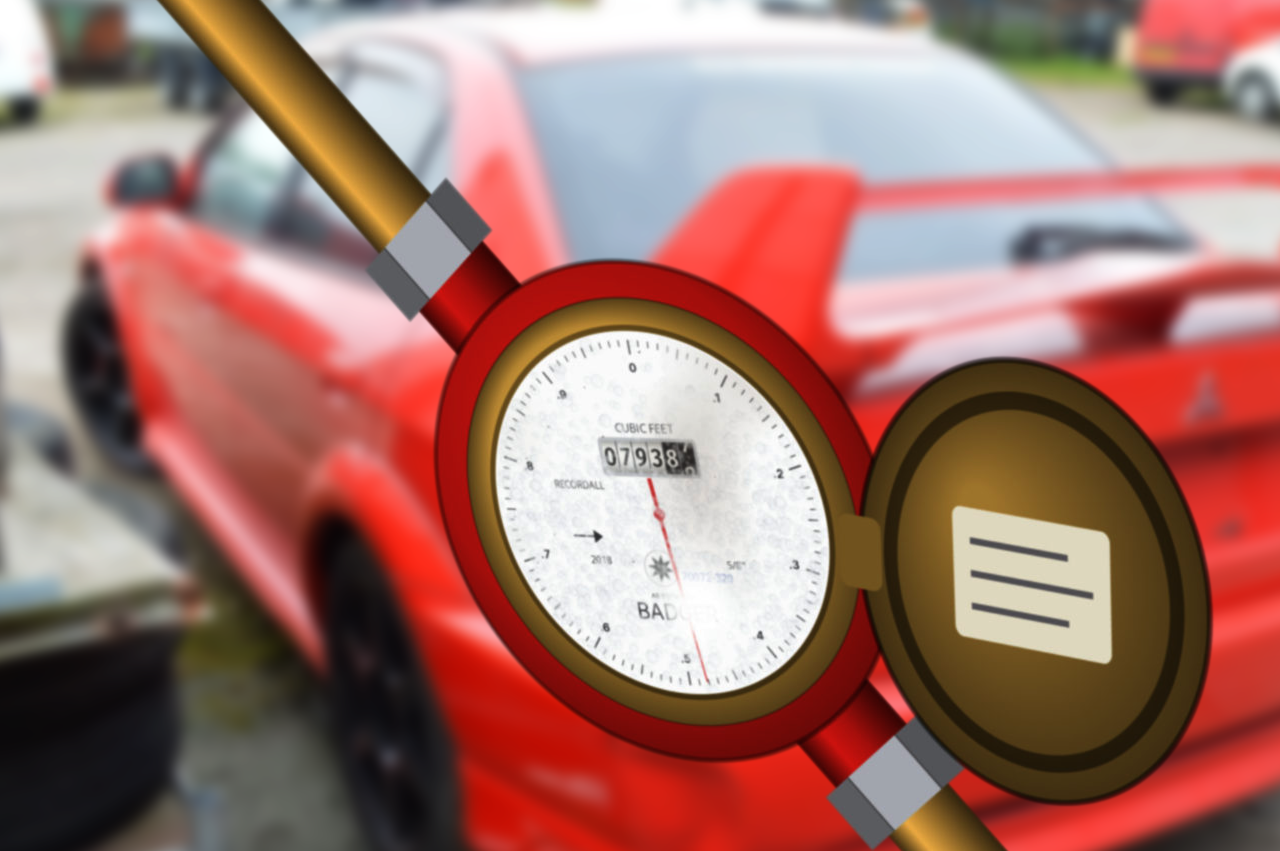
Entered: 79387.48 ft³
